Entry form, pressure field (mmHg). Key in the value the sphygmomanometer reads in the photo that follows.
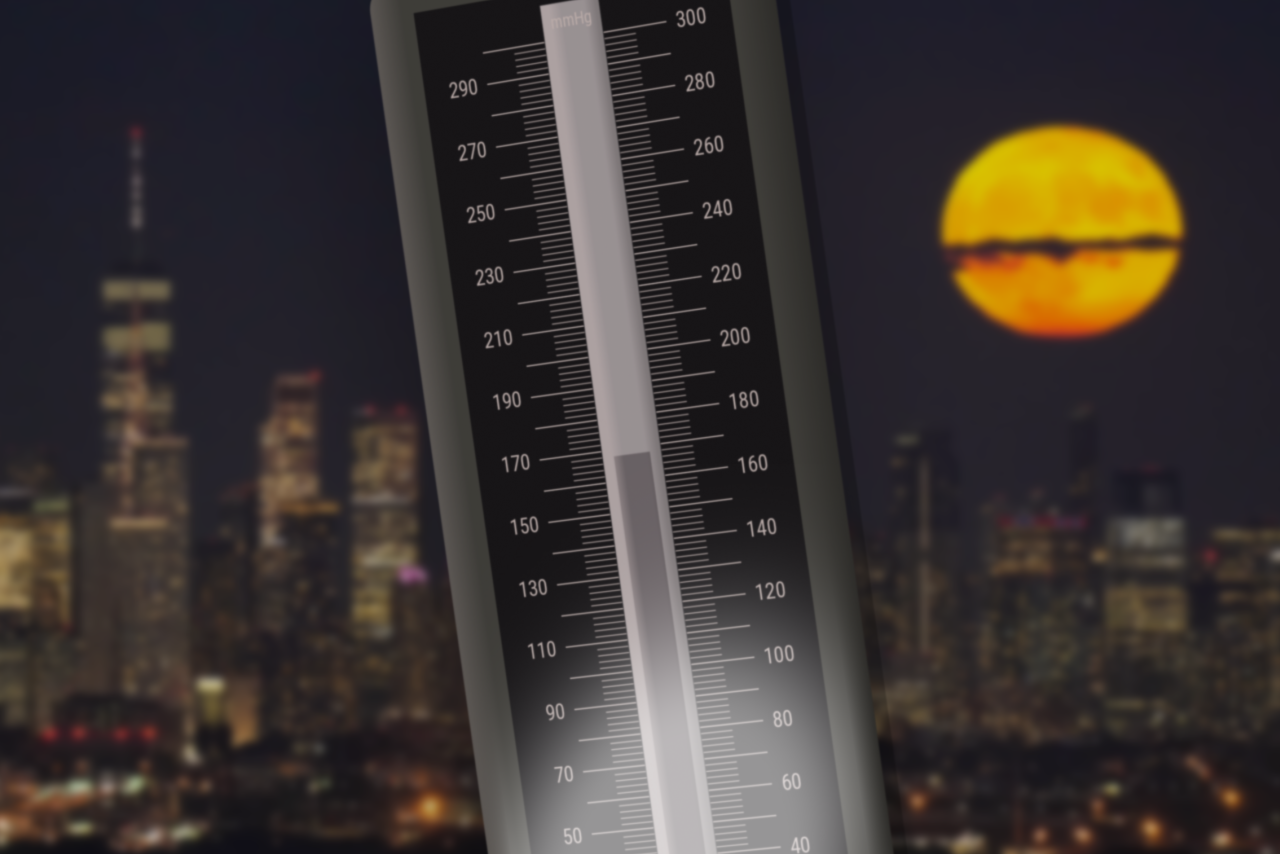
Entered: 168 mmHg
